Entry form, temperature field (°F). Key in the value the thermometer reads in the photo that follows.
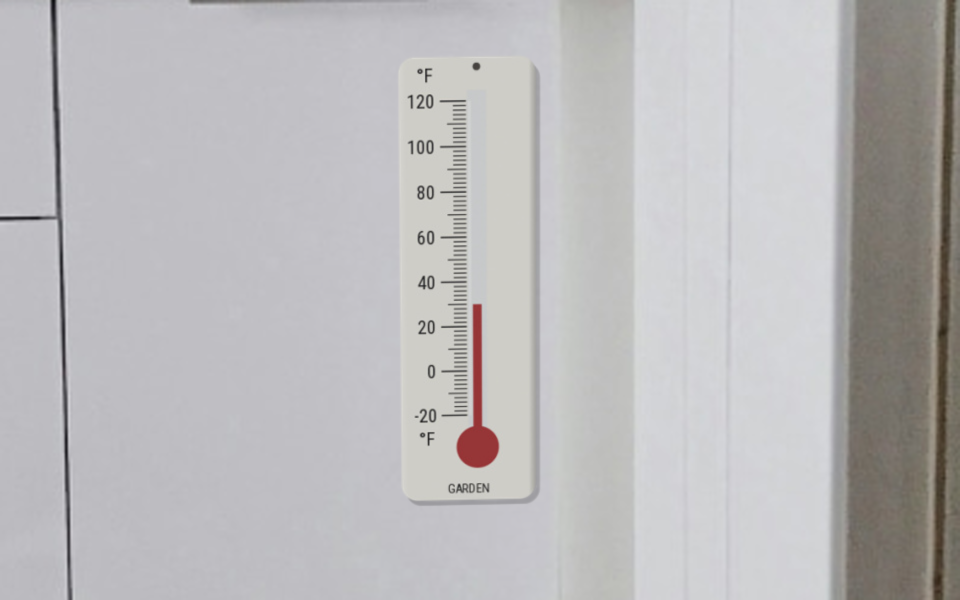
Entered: 30 °F
